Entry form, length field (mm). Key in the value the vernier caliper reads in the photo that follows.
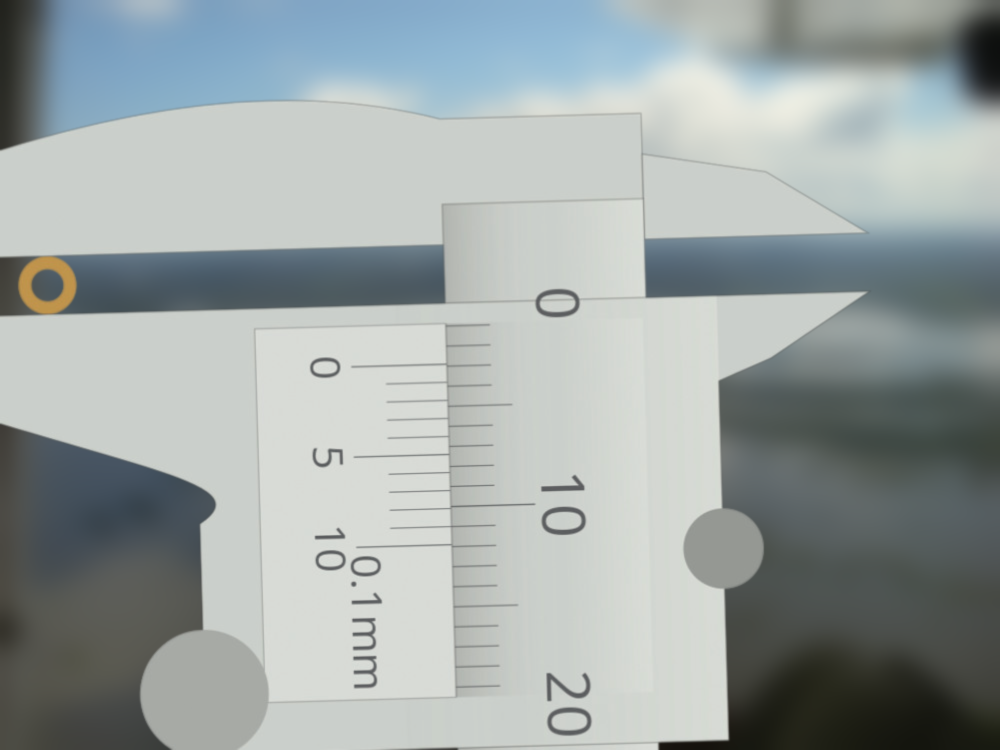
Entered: 2.9 mm
